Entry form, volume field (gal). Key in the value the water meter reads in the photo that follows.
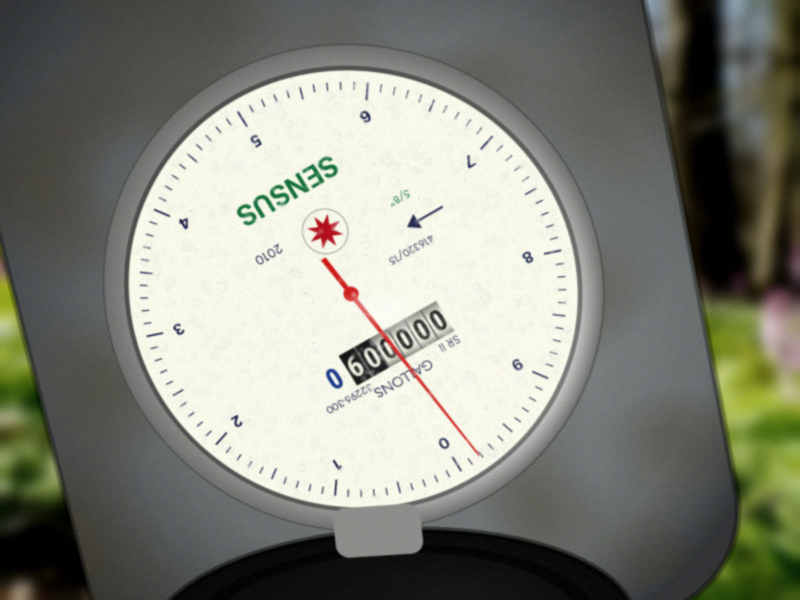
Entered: 89.8 gal
